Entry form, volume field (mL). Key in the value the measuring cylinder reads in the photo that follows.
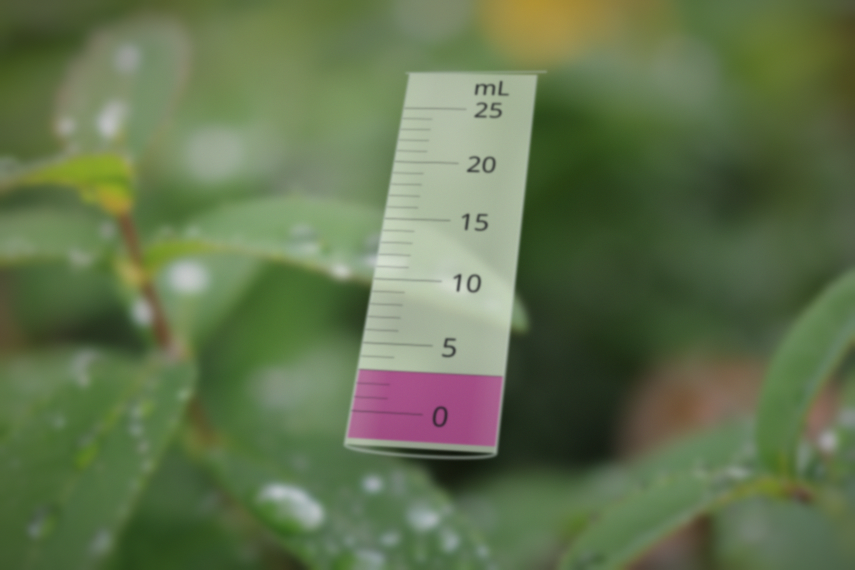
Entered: 3 mL
